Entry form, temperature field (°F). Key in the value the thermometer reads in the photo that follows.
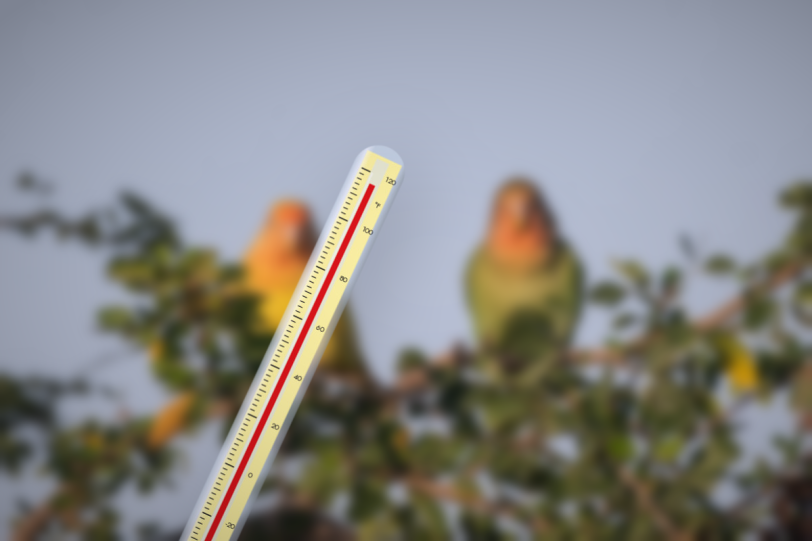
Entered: 116 °F
